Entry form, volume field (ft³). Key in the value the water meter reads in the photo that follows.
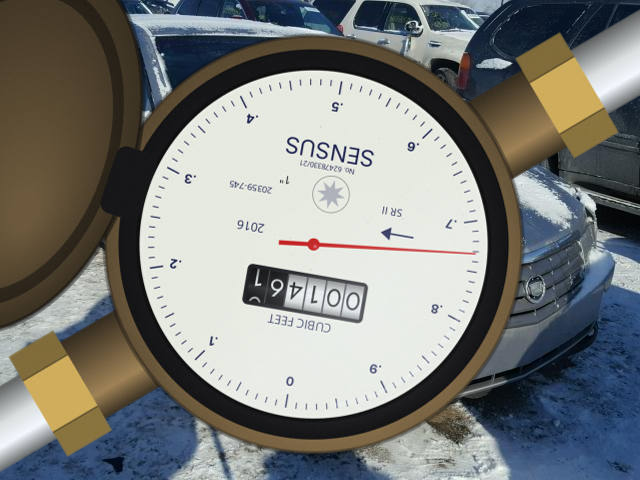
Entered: 1460.73 ft³
